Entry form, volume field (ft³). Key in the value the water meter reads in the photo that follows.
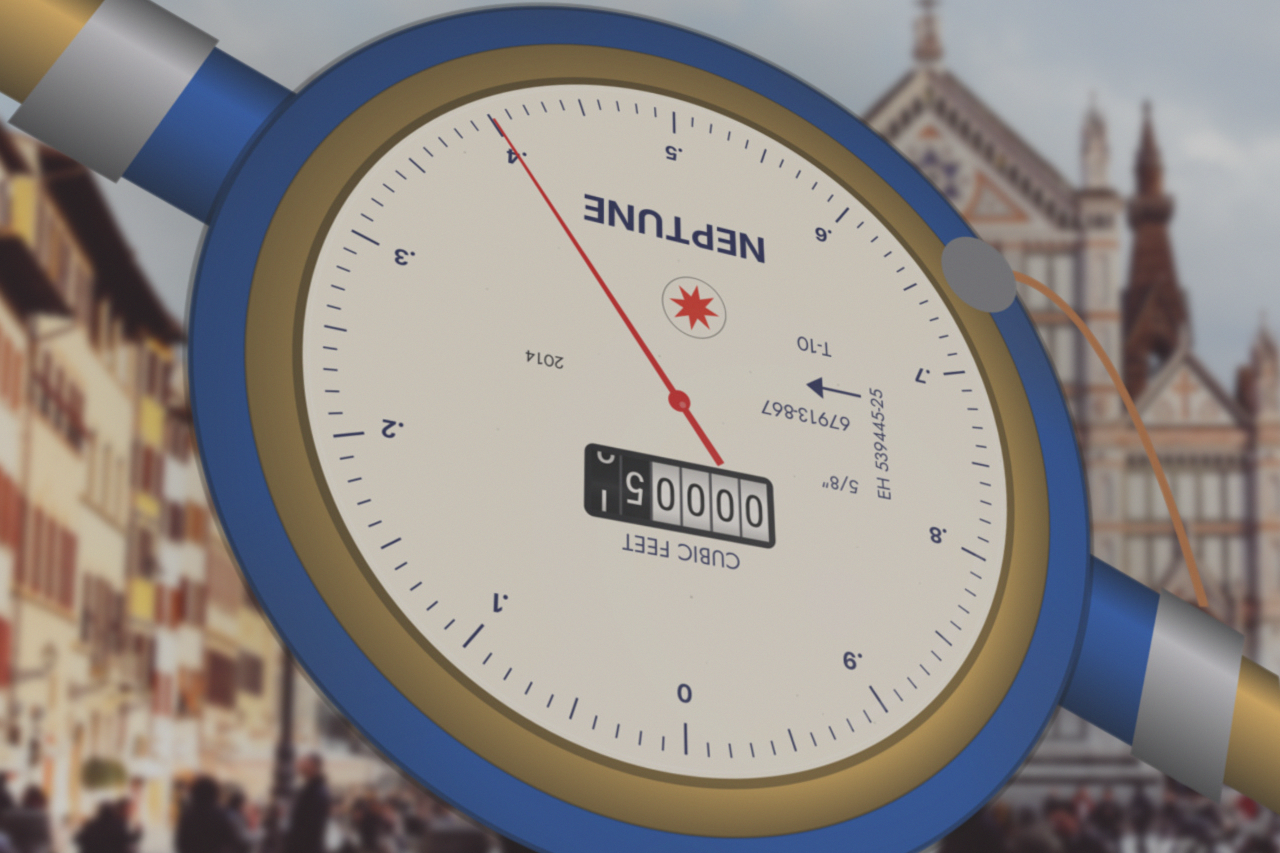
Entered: 51.40 ft³
